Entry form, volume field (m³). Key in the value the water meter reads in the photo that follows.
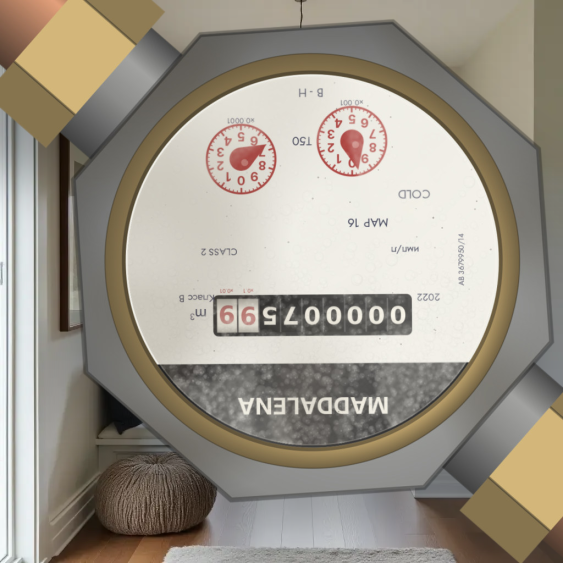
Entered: 75.9896 m³
